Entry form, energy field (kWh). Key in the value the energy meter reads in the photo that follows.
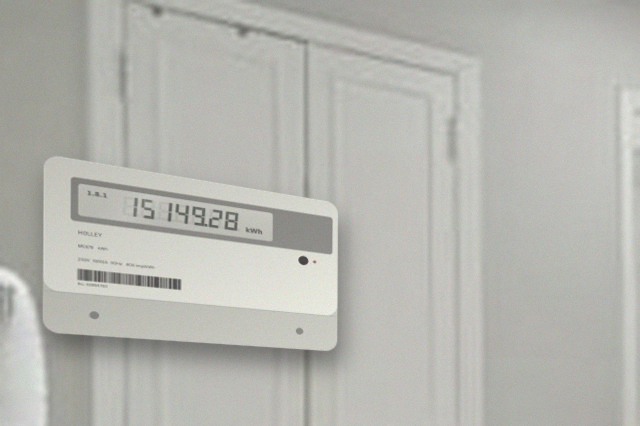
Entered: 15149.28 kWh
